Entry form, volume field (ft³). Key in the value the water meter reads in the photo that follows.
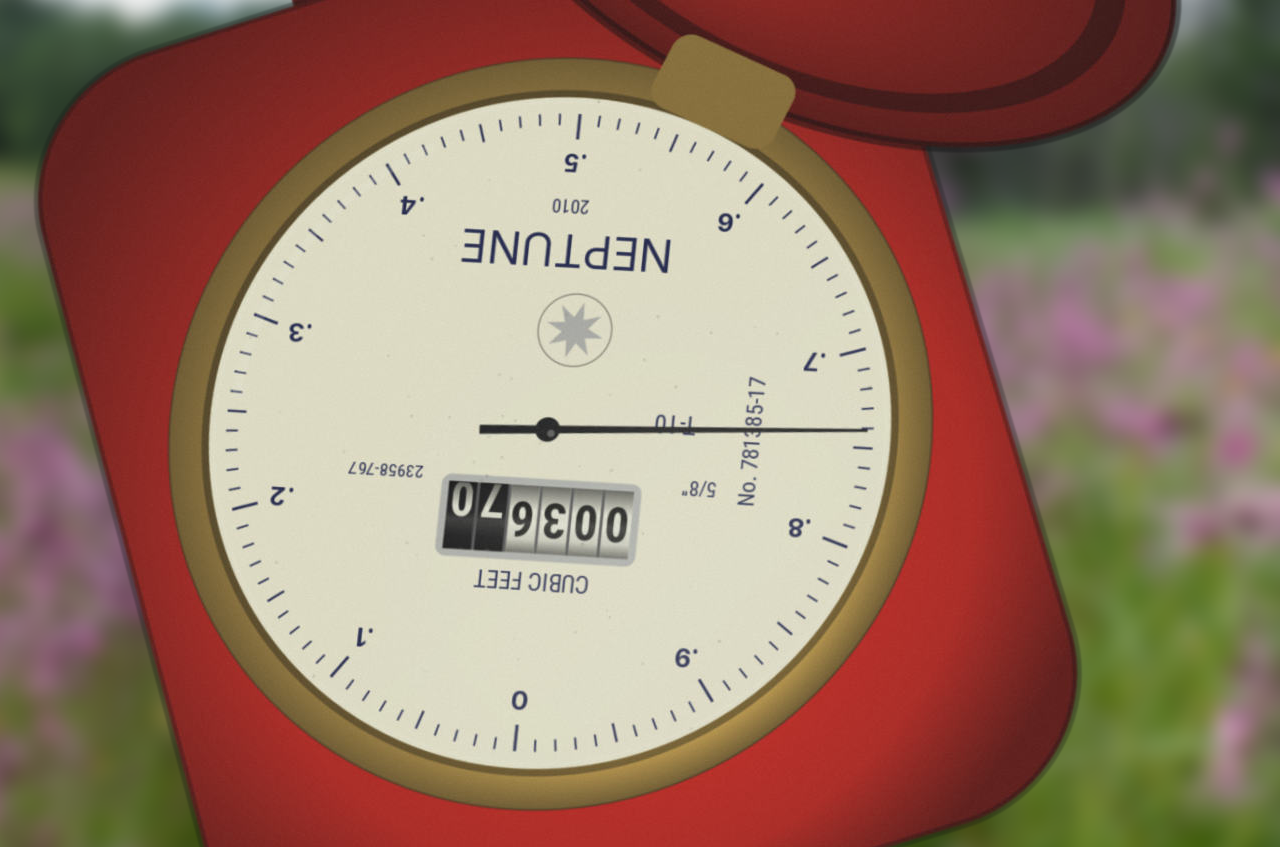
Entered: 3669.74 ft³
